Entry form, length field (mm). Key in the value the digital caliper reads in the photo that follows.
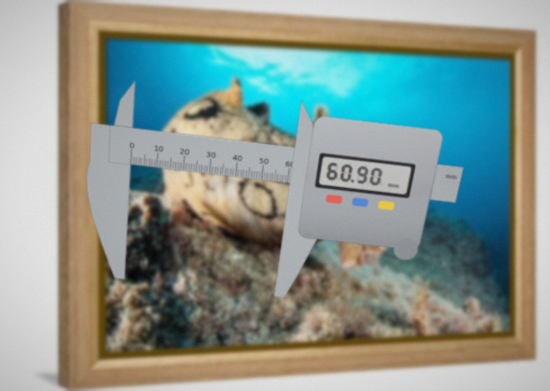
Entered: 60.90 mm
